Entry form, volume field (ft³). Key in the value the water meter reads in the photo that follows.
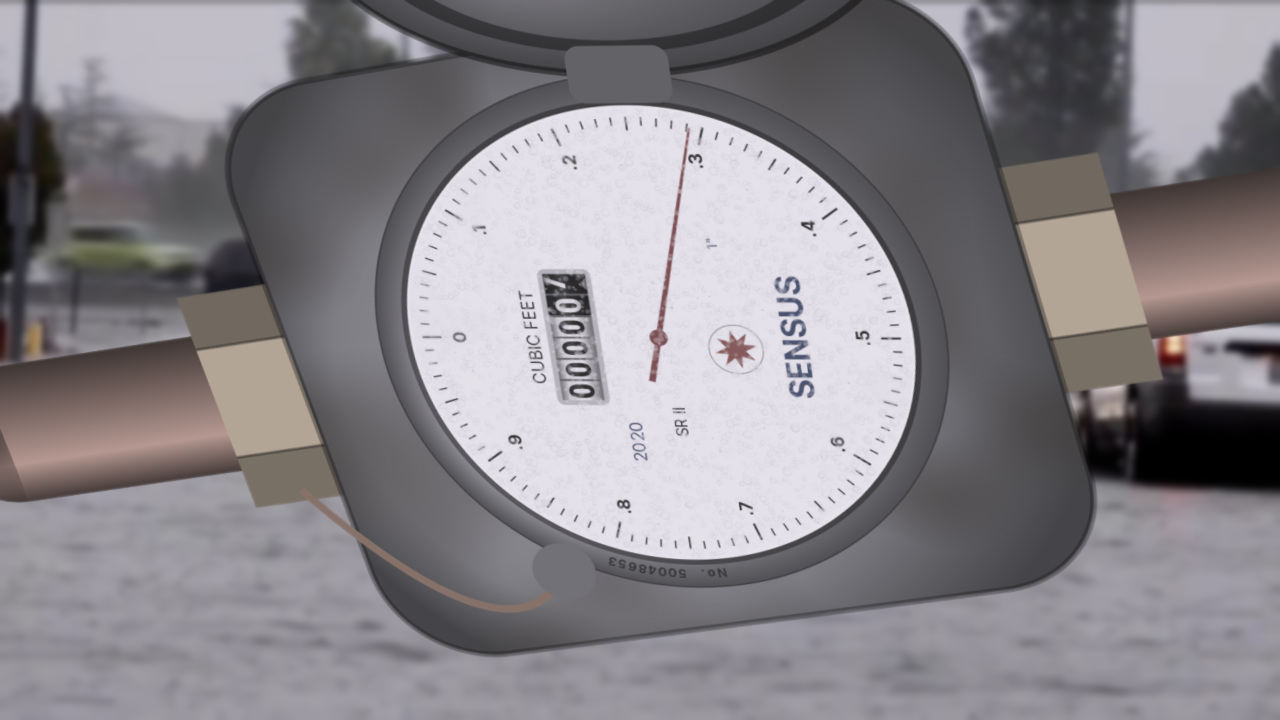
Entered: 7.29 ft³
